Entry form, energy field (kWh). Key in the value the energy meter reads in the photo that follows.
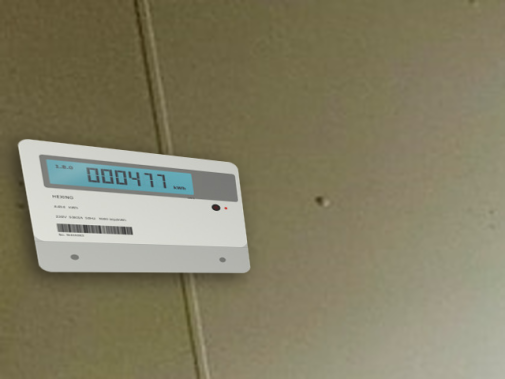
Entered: 477 kWh
